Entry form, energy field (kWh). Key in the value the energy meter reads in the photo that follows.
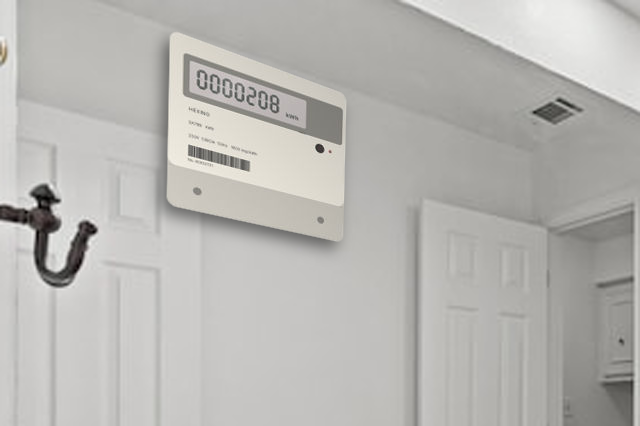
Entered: 208 kWh
